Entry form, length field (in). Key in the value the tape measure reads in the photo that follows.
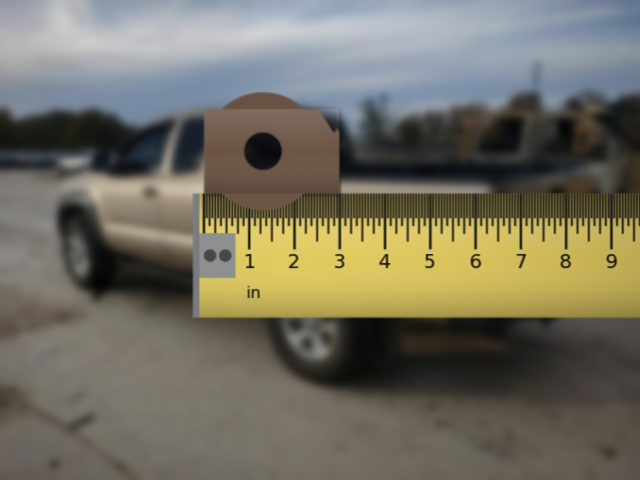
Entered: 3 in
